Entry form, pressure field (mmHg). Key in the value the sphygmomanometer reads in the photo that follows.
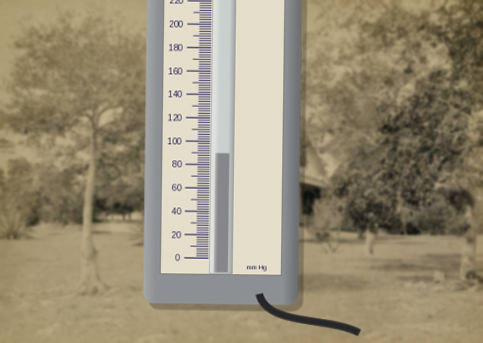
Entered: 90 mmHg
